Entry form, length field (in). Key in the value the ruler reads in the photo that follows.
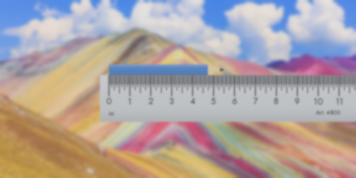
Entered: 5.5 in
